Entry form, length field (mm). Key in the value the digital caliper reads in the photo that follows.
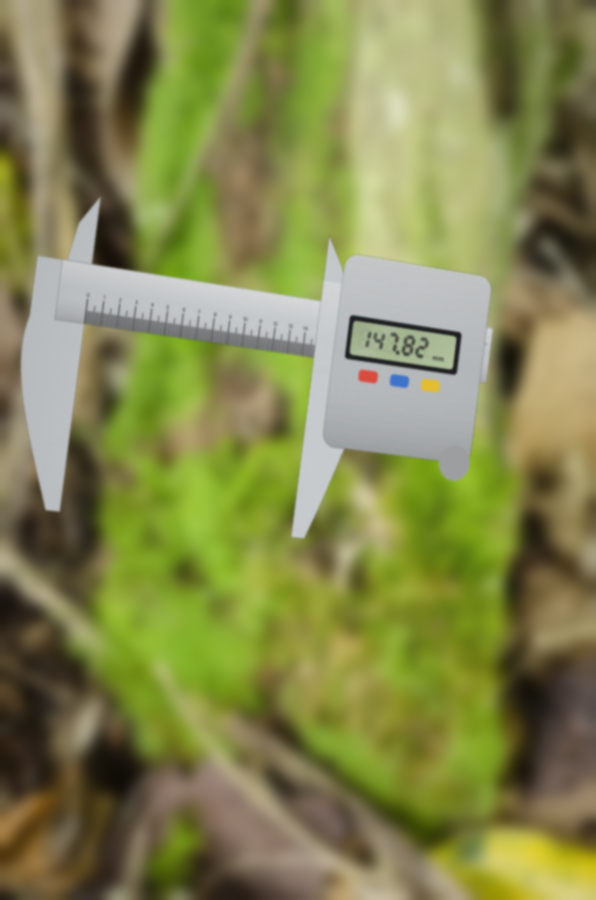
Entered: 147.82 mm
